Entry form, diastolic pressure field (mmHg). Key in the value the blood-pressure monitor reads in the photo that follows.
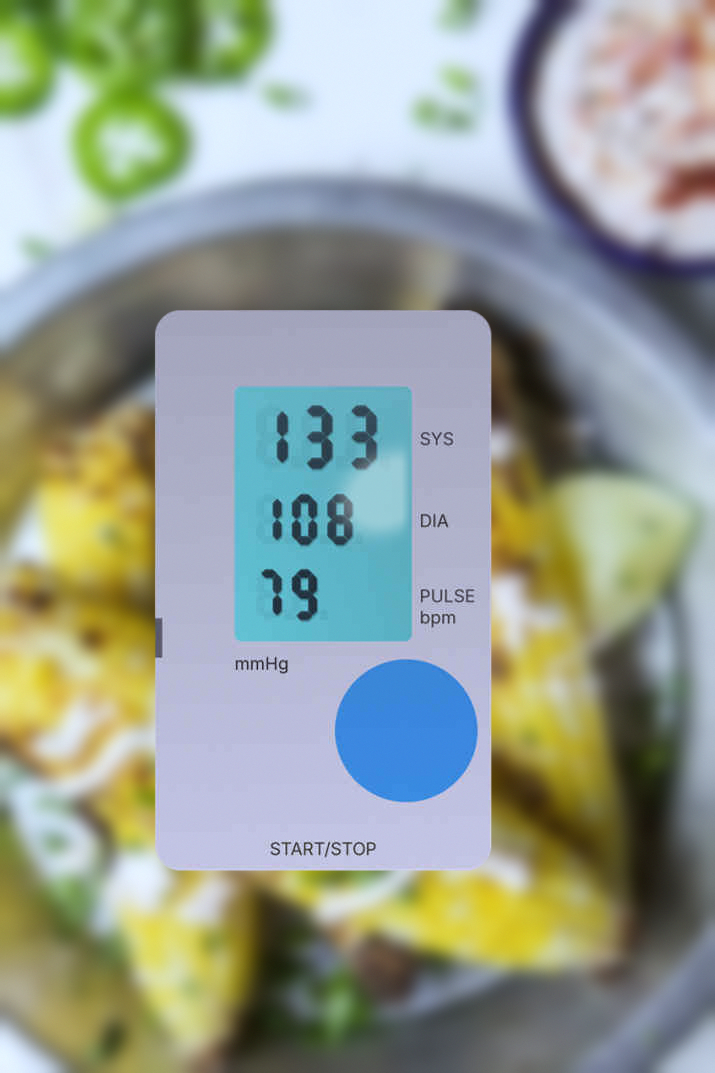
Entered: 108 mmHg
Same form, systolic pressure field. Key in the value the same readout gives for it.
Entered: 133 mmHg
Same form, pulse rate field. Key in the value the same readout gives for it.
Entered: 79 bpm
